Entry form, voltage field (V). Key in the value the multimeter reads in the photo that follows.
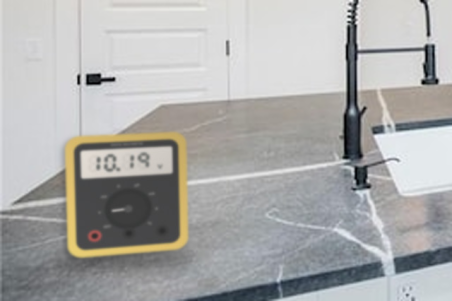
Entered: 10.19 V
